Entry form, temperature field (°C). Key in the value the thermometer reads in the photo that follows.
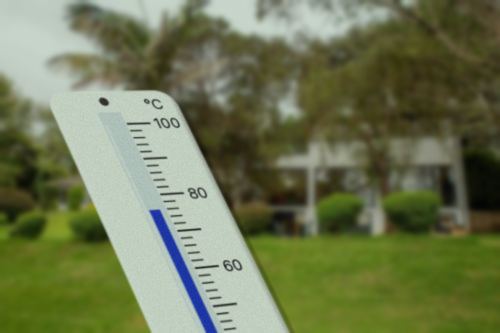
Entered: 76 °C
